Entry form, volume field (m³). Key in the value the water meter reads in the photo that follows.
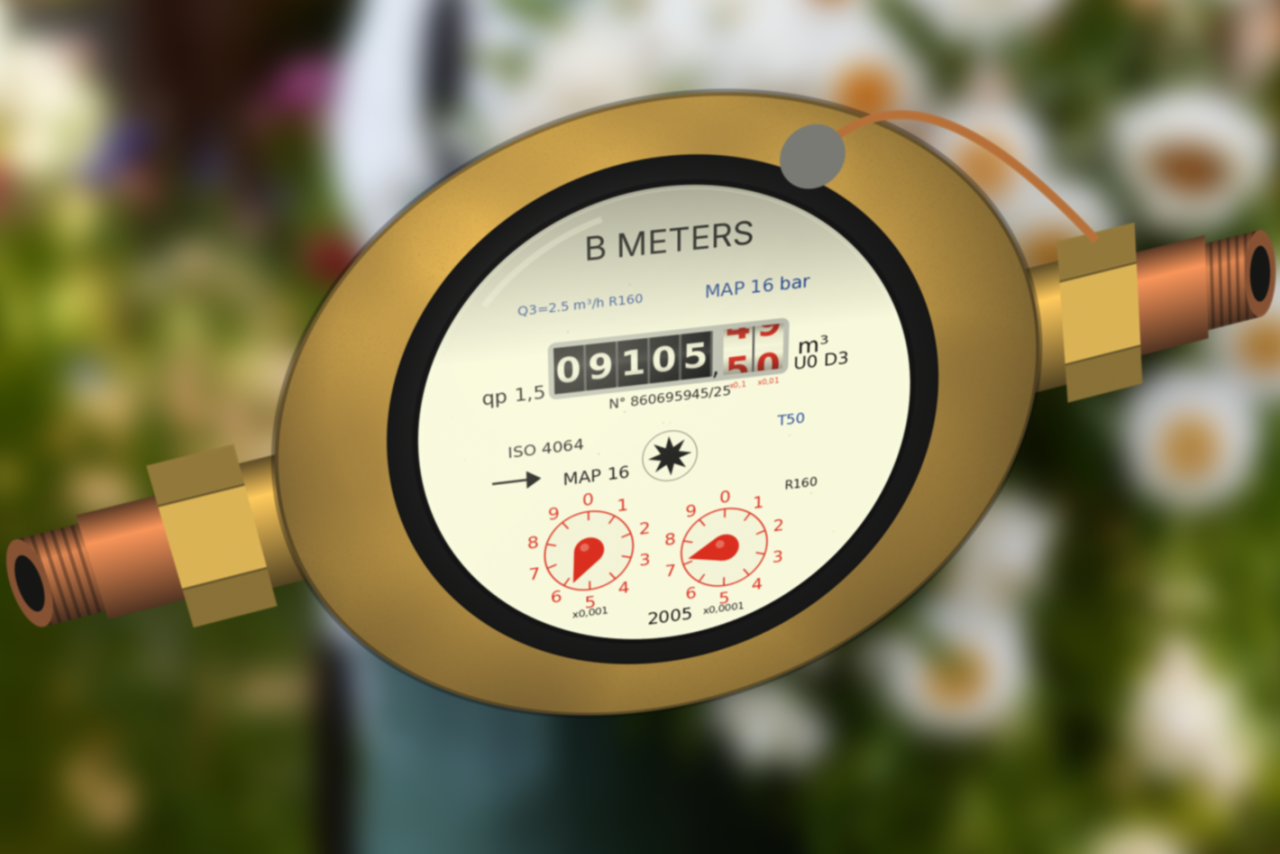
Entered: 9105.4957 m³
